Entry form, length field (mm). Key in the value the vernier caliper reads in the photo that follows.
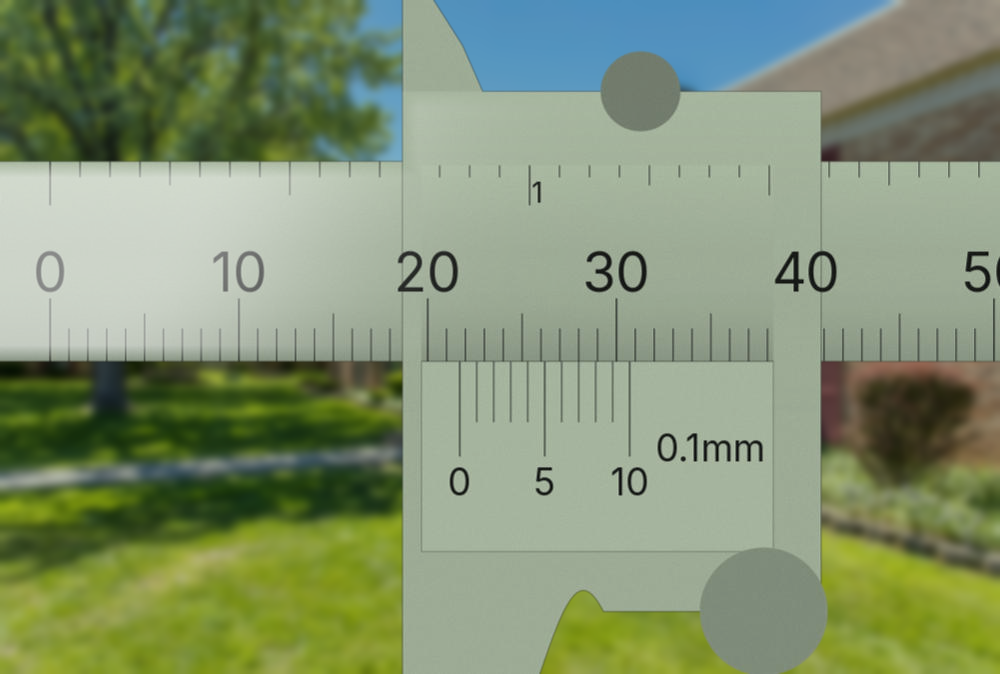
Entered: 21.7 mm
